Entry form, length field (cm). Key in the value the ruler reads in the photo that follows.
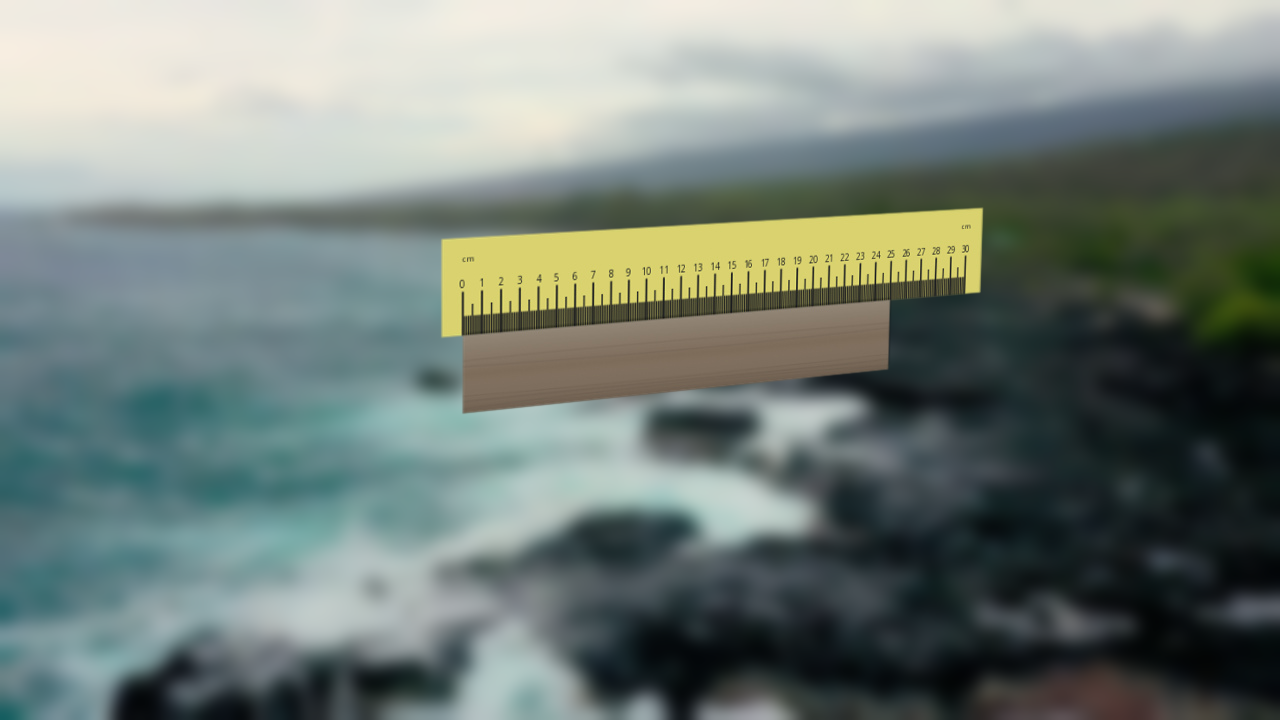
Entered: 25 cm
